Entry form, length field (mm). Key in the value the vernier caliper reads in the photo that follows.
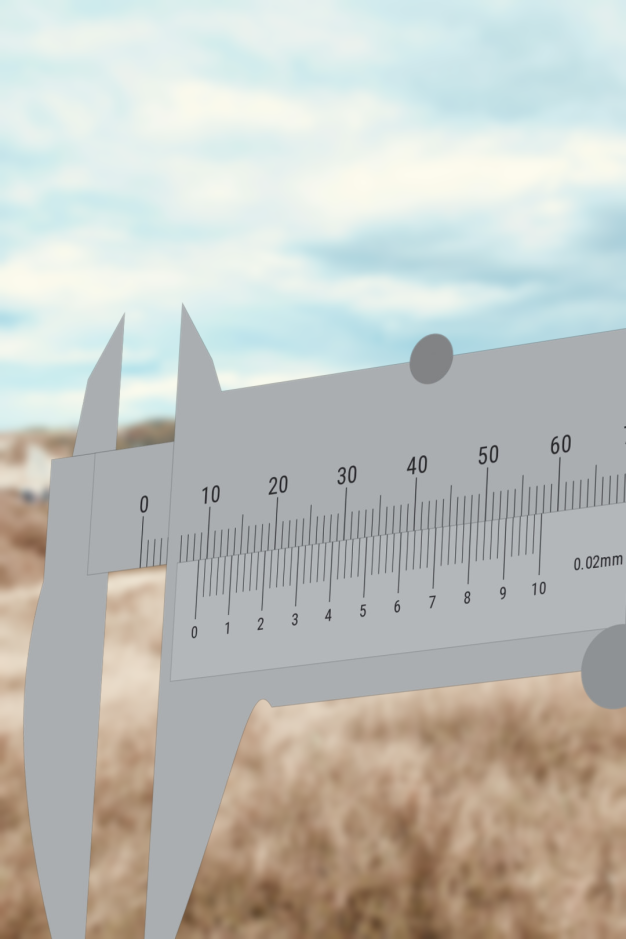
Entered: 8.8 mm
